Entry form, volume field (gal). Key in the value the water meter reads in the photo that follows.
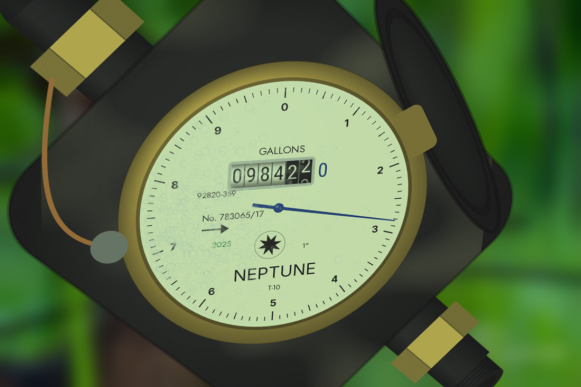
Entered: 984222.8 gal
